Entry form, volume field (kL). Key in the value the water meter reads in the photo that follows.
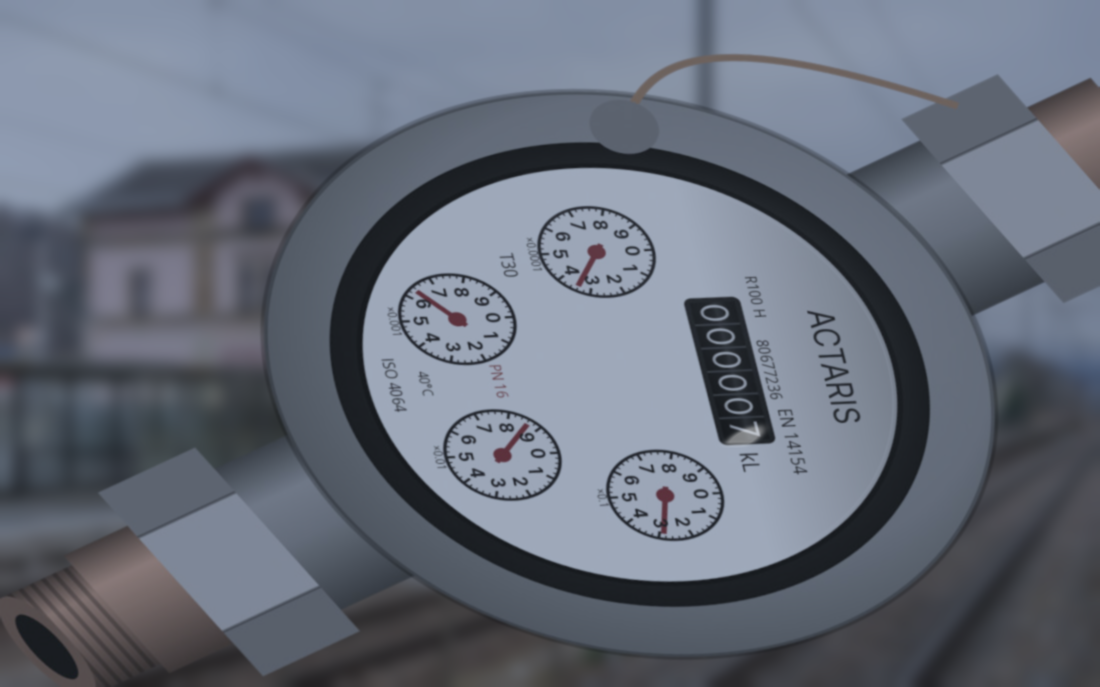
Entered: 7.2863 kL
